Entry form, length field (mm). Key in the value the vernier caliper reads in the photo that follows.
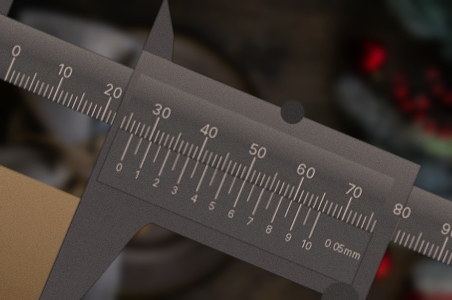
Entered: 26.5 mm
